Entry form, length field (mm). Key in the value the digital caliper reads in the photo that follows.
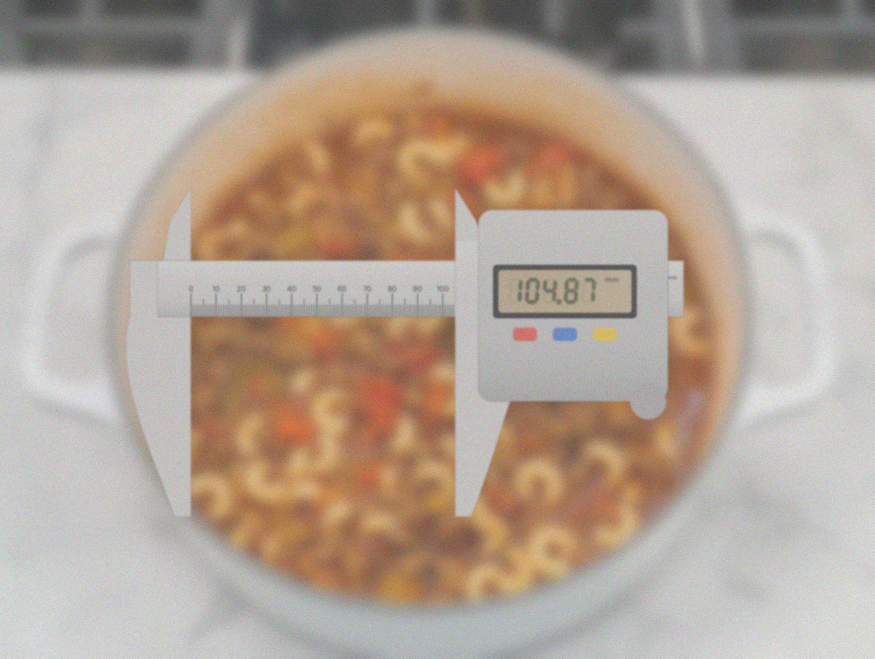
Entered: 104.87 mm
